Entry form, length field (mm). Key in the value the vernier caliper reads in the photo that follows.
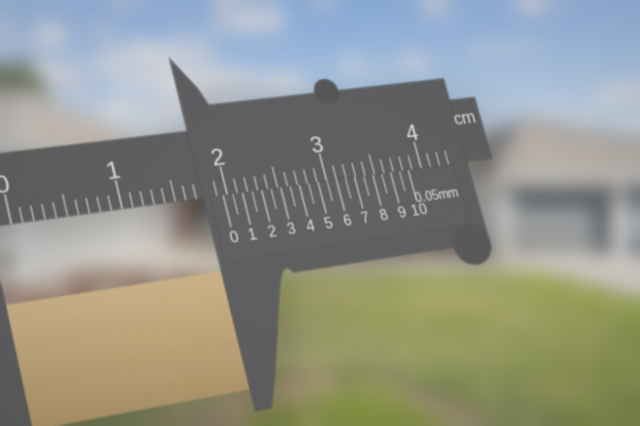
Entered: 19.6 mm
